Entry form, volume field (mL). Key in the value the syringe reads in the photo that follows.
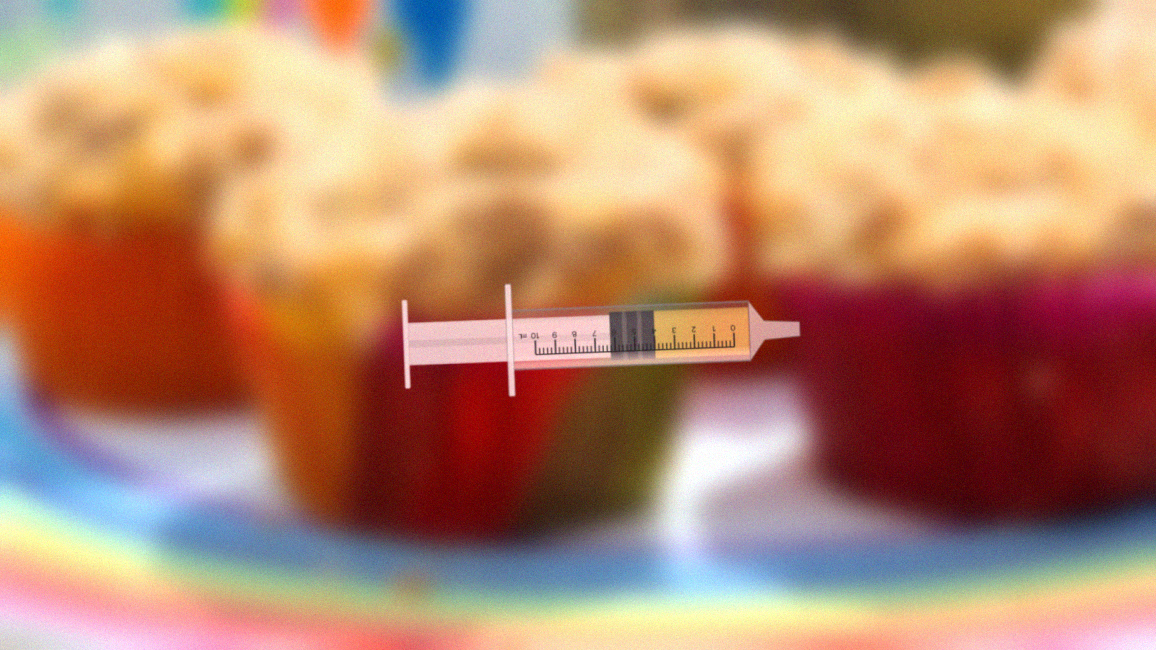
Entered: 4 mL
